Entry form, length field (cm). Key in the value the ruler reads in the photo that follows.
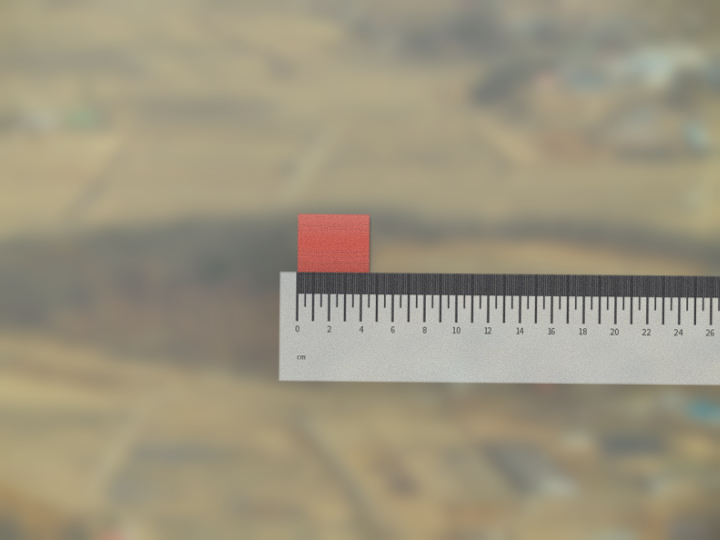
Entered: 4.5 cm
